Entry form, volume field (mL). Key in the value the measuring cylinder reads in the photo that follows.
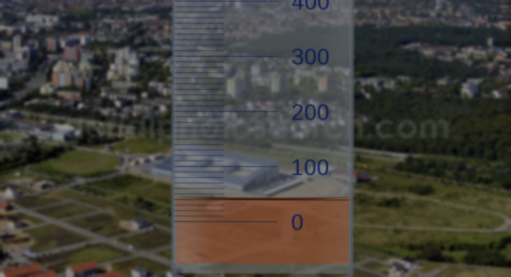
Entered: 40 mL
